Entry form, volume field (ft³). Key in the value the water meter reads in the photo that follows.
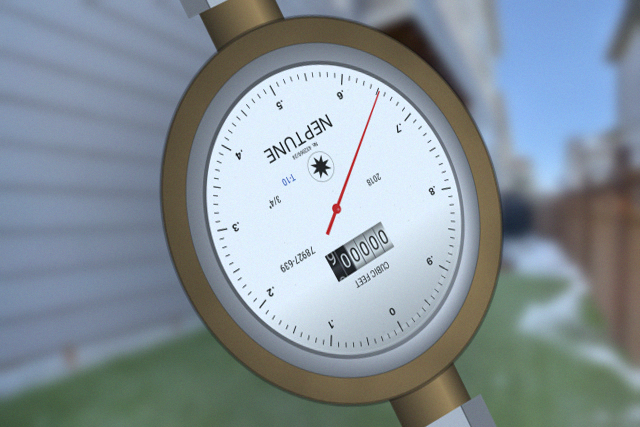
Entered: 5.65 ft³
